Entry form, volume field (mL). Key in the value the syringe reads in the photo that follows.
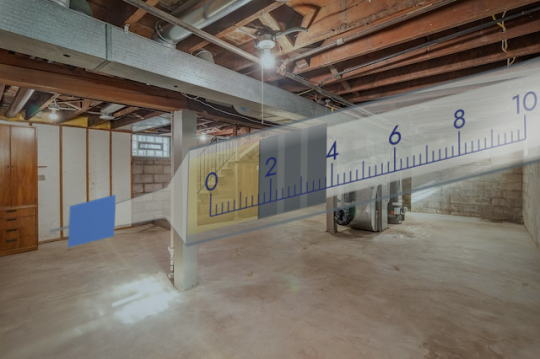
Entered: 1.6 mL
